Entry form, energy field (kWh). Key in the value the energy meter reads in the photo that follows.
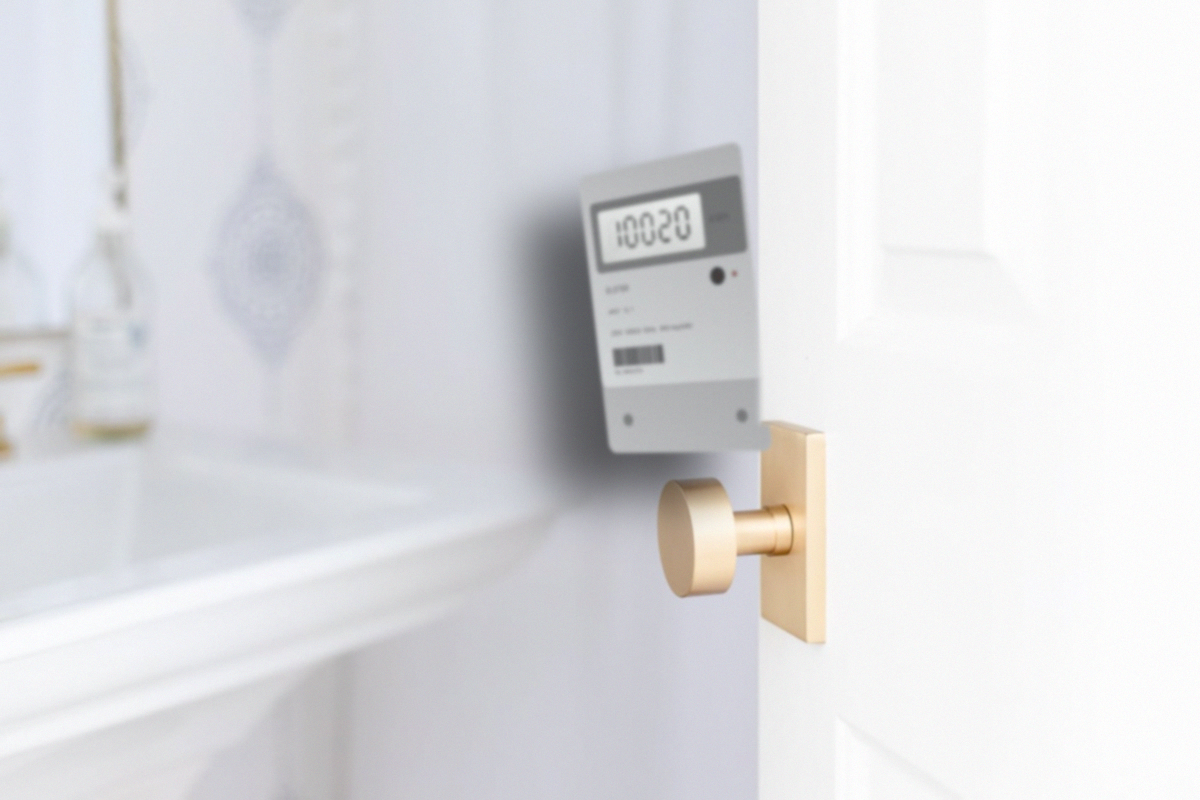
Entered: 10020 kWh
